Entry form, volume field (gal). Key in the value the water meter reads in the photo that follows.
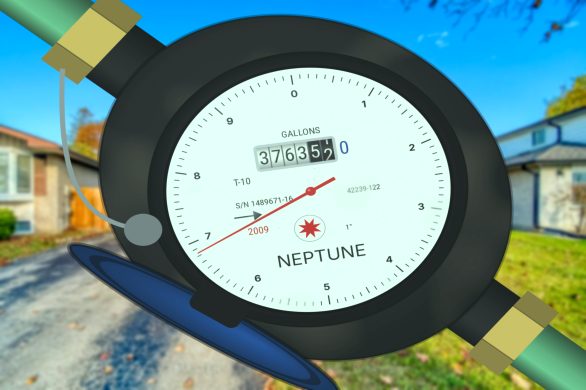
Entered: 3763516.8 gal
